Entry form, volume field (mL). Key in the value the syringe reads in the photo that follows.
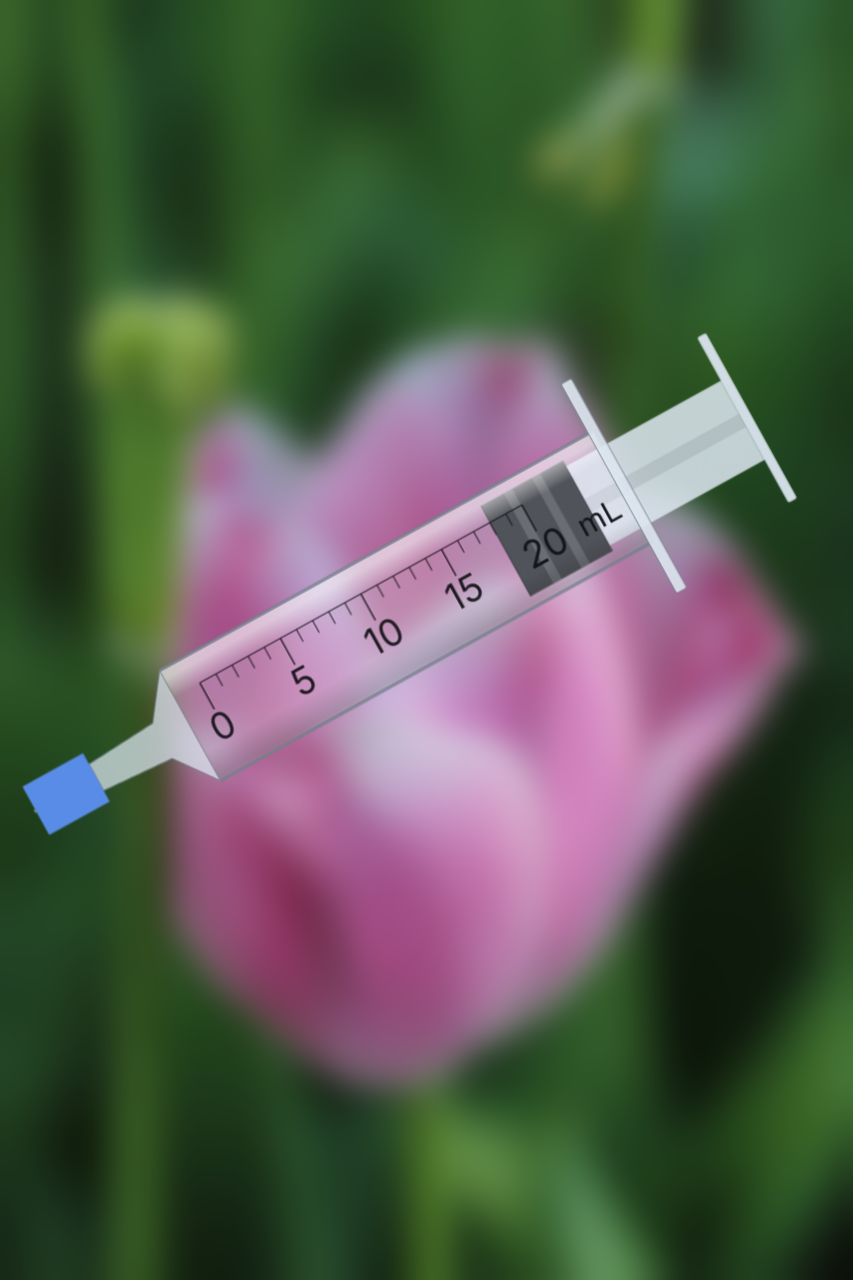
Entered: 18 mL
